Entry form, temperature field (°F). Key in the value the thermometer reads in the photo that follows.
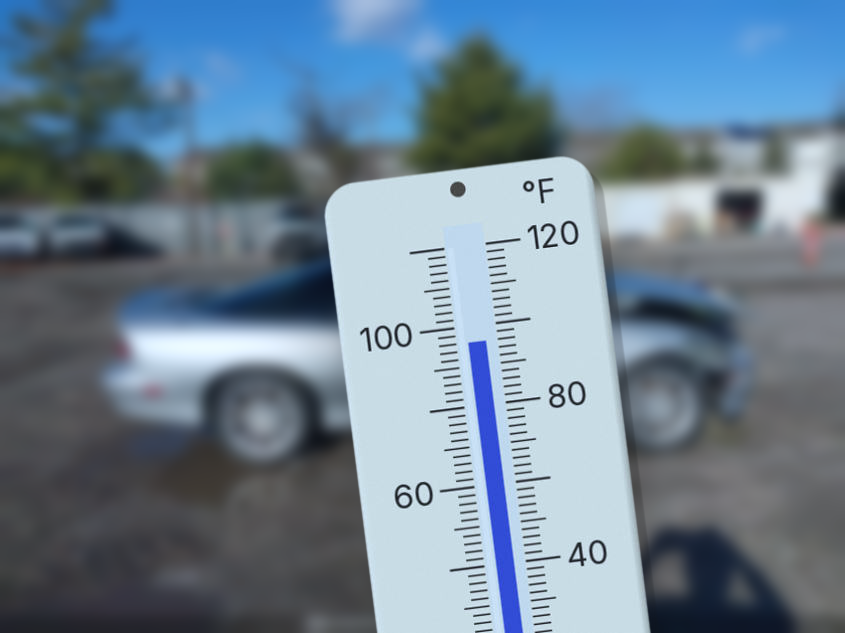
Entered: 96 °F
